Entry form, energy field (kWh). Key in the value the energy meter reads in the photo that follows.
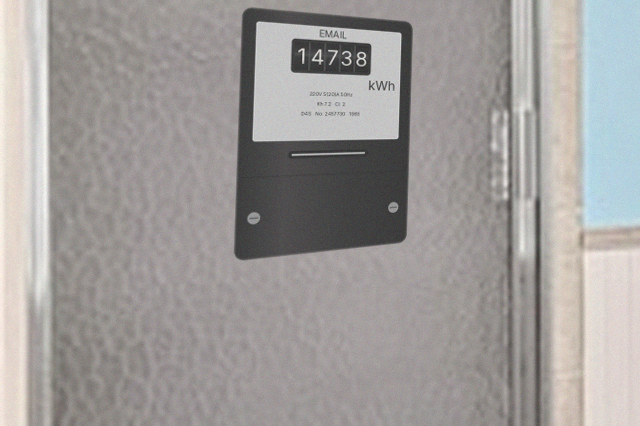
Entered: 14738 kWh
